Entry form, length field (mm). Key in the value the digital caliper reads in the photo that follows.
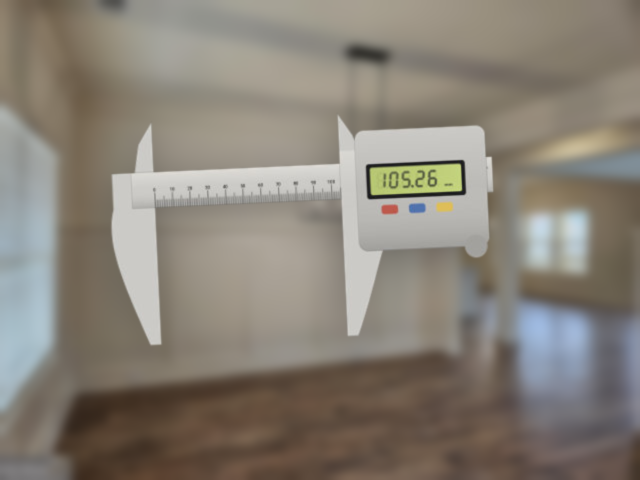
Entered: 105.26 mm
